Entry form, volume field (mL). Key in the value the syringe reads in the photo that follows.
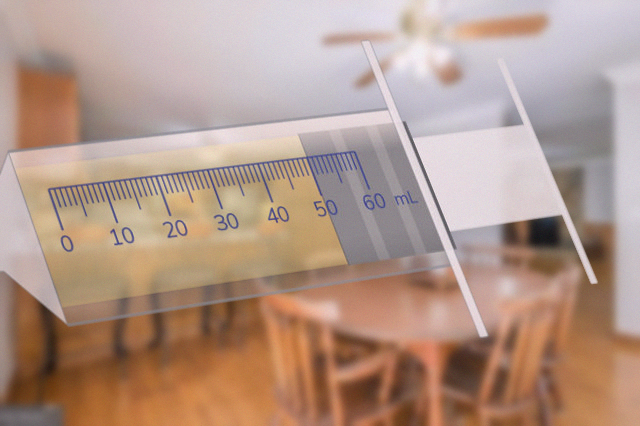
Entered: 50 mL
